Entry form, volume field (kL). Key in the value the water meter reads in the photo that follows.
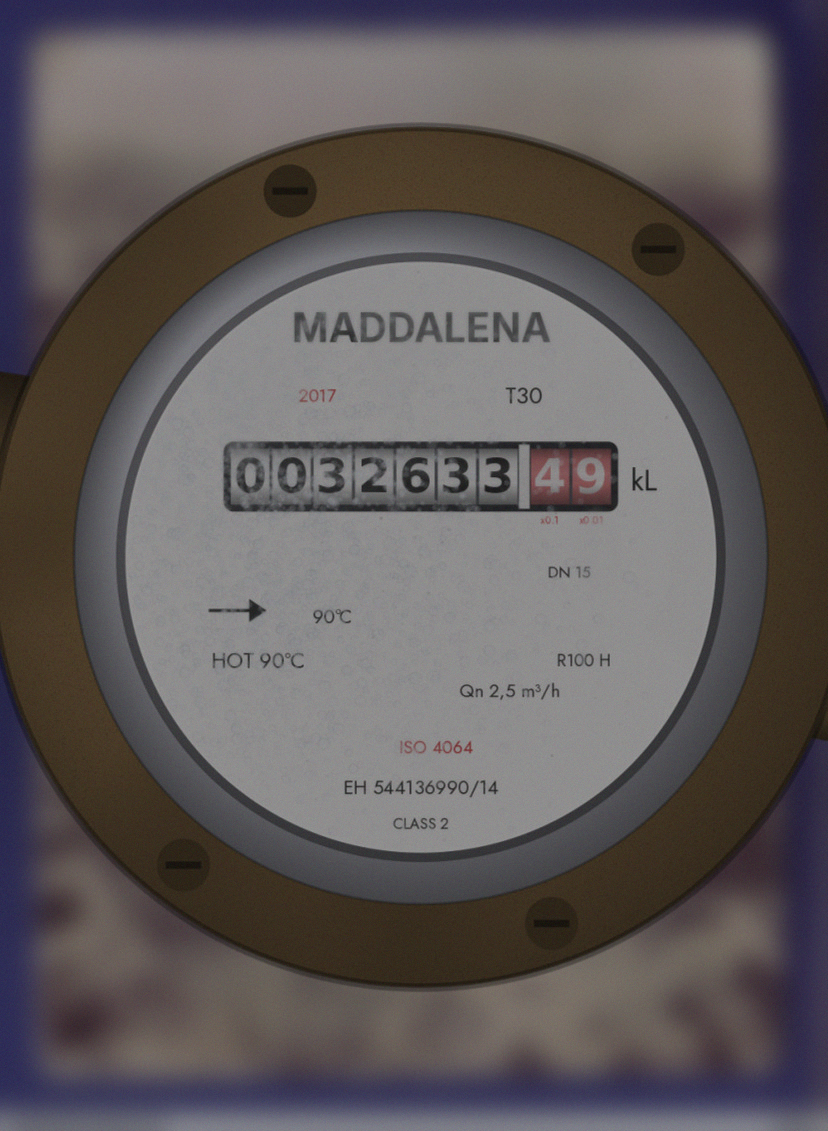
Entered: 32633.49 kL
